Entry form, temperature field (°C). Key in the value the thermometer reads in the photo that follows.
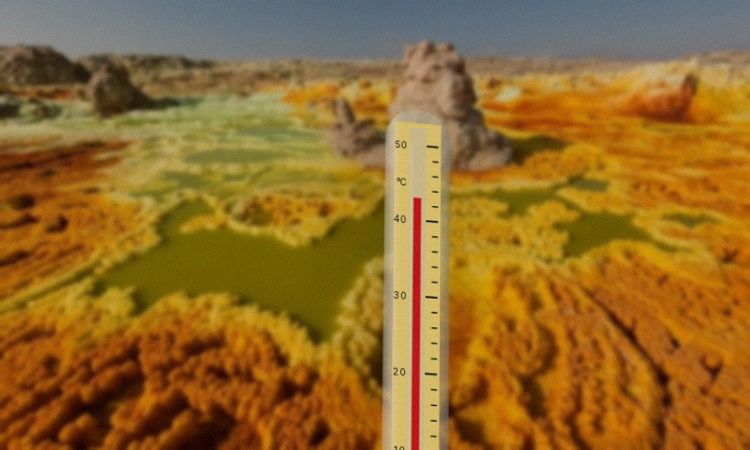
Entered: 43 °C
